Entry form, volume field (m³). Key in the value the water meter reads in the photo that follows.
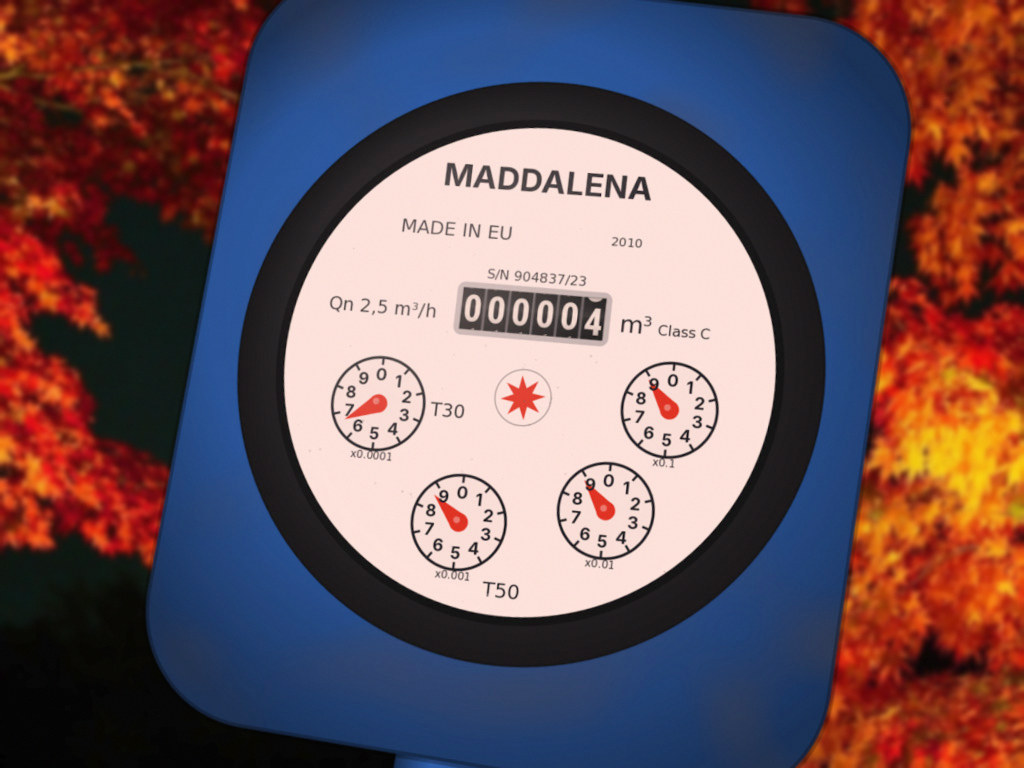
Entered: 3.8886 m³
